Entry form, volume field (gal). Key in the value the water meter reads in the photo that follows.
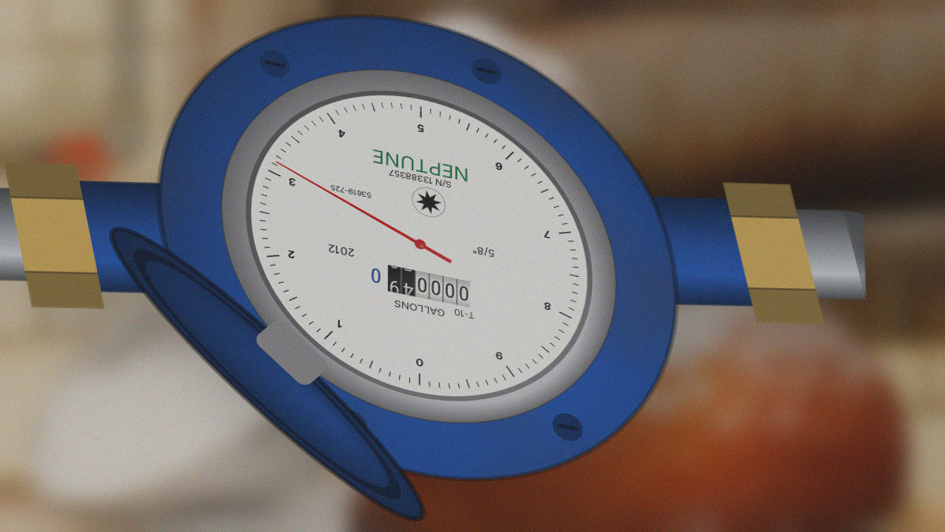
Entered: 493.1 gal
